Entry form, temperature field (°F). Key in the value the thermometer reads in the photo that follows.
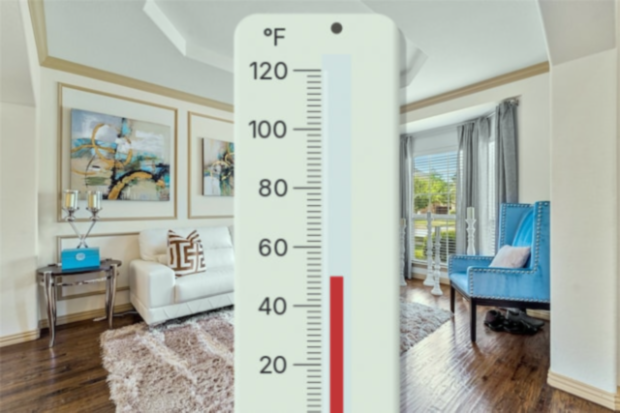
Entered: 50 °F
